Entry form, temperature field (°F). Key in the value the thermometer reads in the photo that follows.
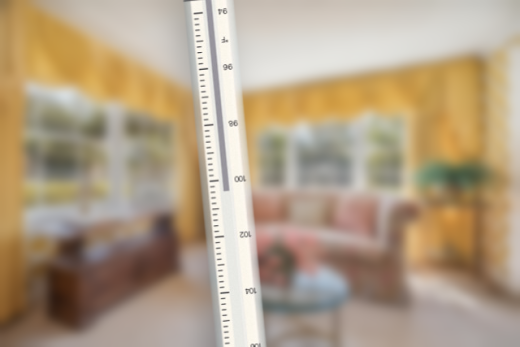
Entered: 100.4 °F
